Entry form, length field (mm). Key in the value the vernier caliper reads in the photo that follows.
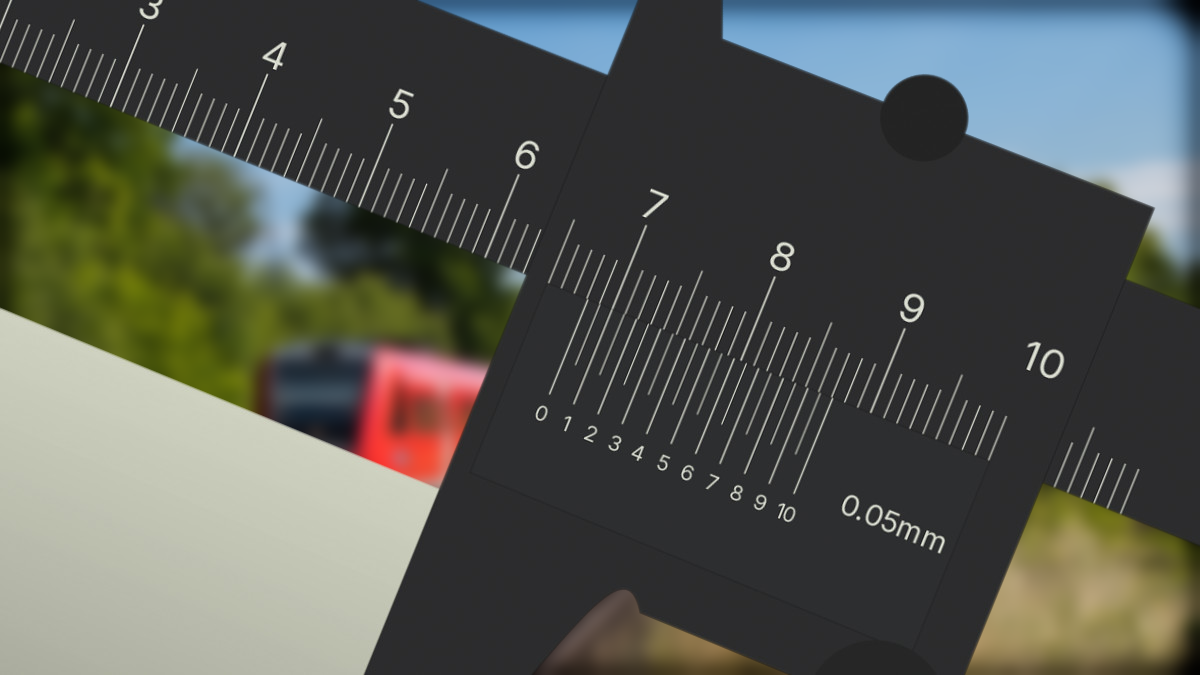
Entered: 68.1 mm
